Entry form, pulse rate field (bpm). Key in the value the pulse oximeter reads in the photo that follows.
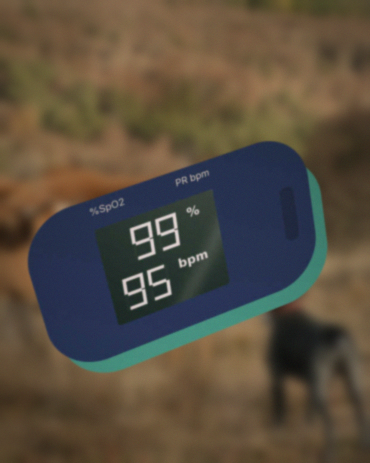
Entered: 95 bpm
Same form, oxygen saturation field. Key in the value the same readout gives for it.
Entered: 99 %
